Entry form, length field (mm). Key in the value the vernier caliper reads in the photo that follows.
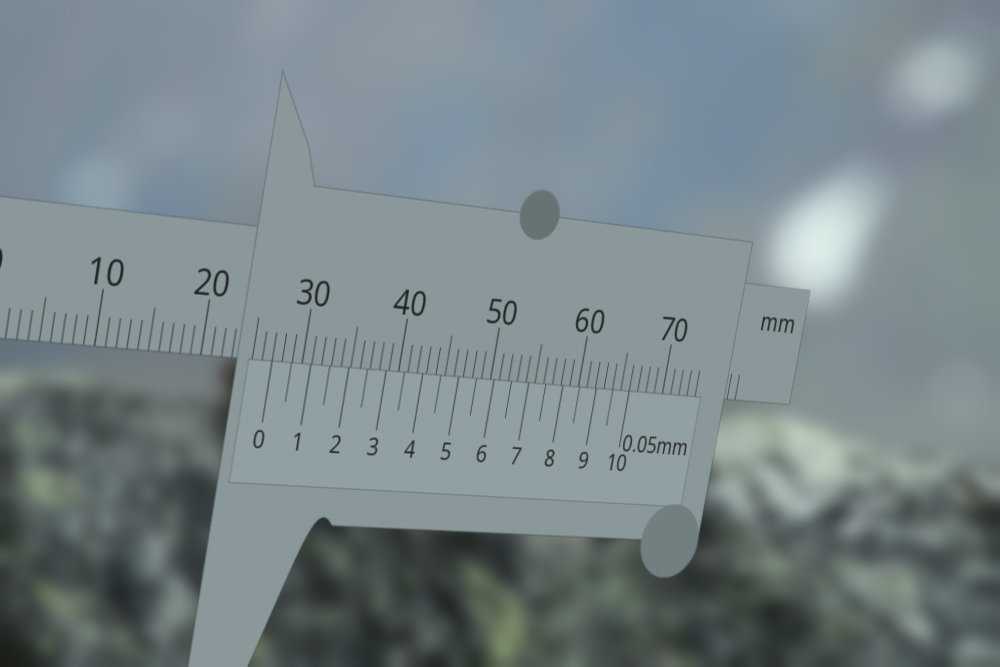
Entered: 27.0 mm
